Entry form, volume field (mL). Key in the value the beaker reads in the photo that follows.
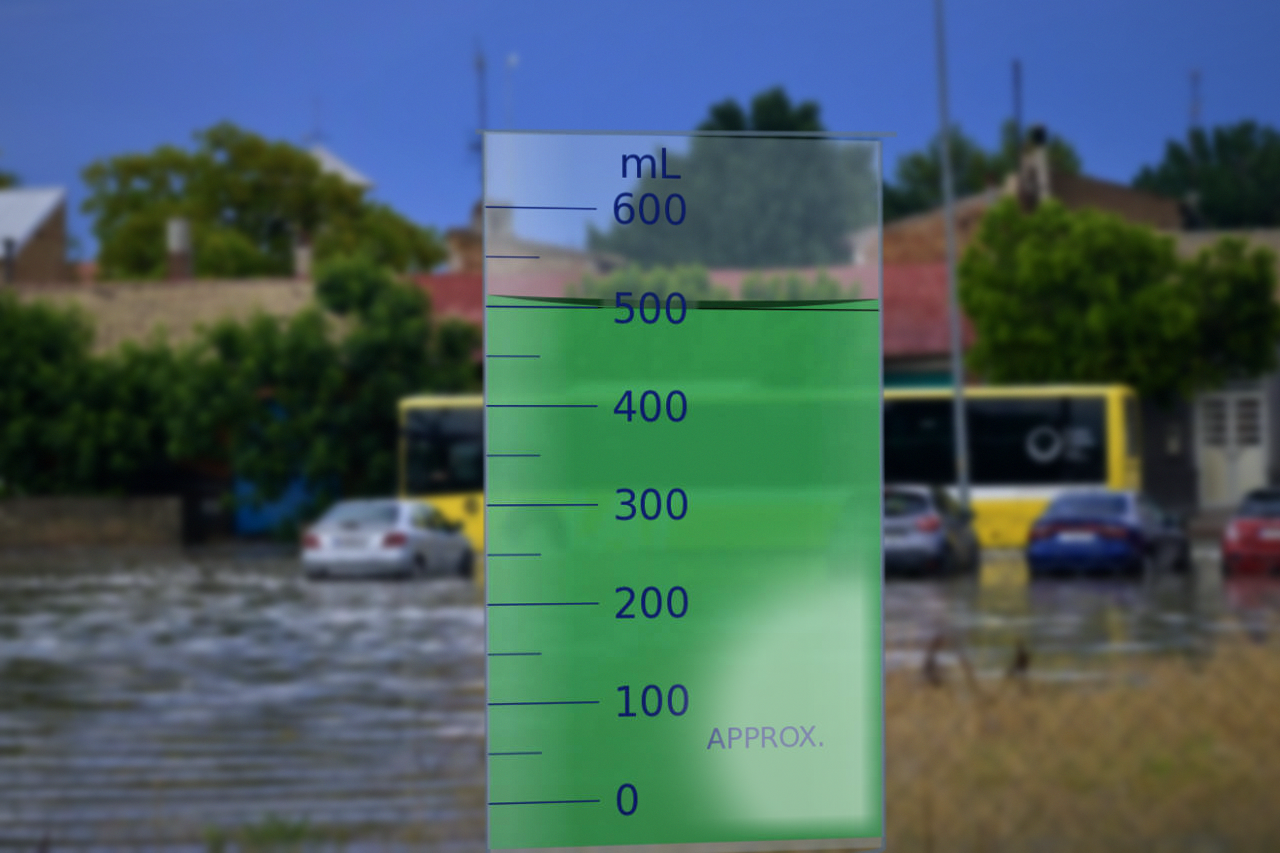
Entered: 500 mL
